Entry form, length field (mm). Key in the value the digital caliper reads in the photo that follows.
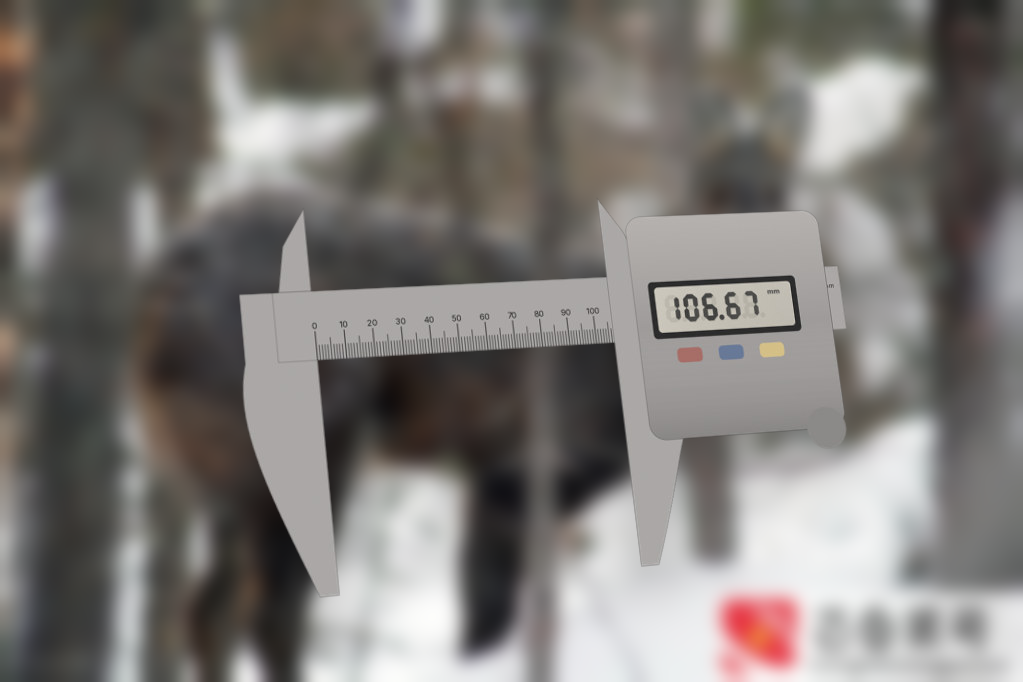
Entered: 106.67 mm
